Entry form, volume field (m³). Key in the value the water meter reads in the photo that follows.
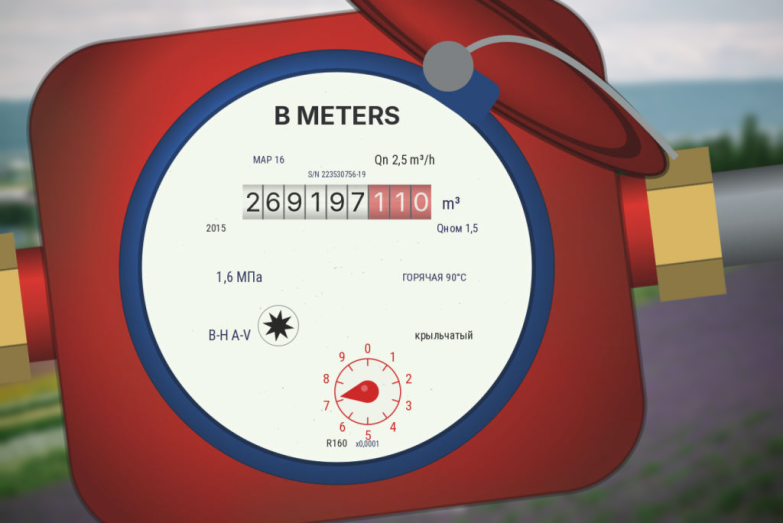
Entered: 269197.1107 m³
